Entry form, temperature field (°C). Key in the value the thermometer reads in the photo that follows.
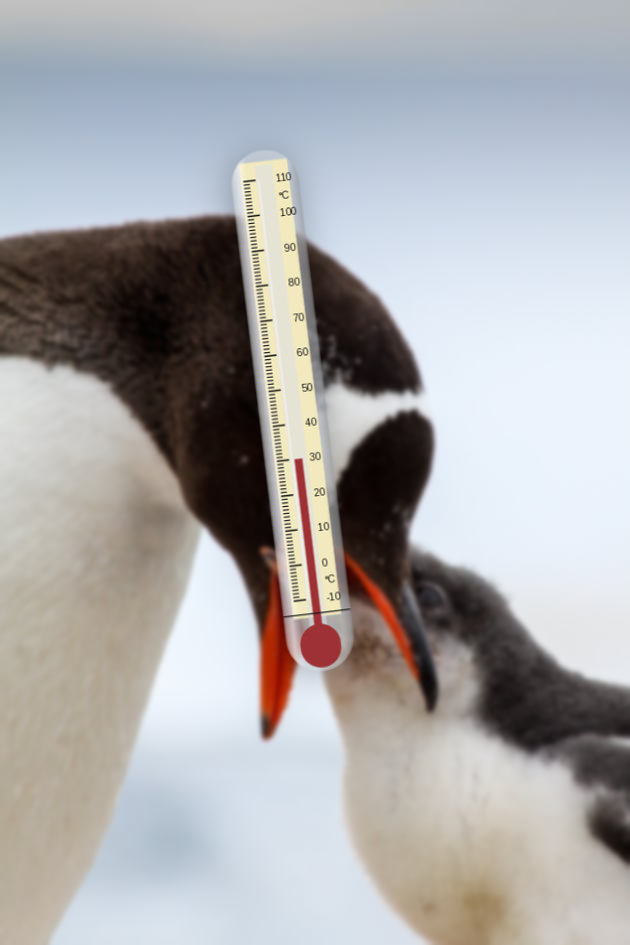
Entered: 30 °C
